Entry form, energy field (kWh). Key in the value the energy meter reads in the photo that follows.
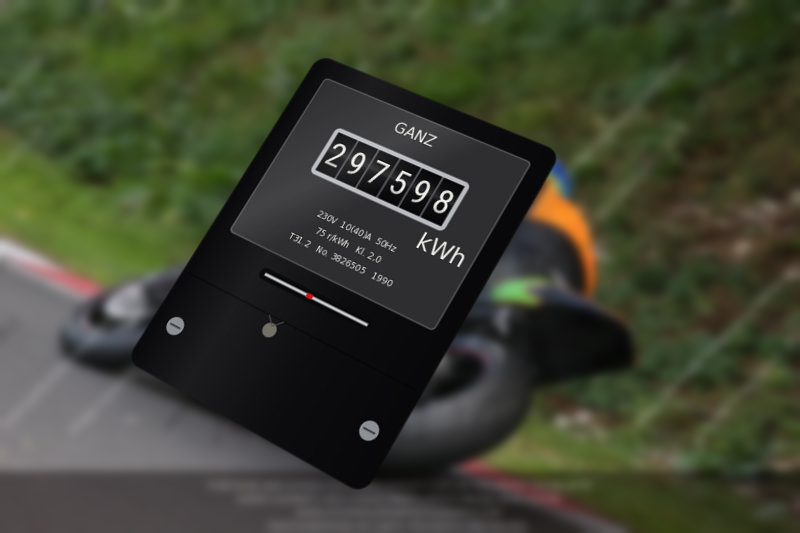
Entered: 297598 kWh
